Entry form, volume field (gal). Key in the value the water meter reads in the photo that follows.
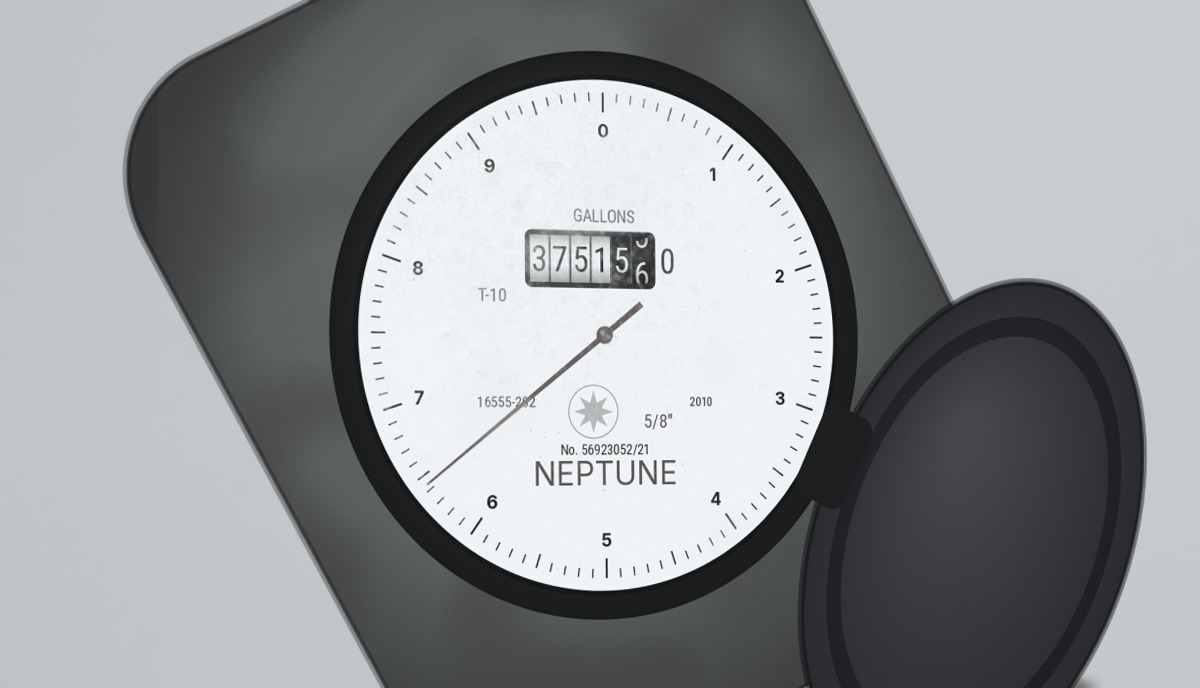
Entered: 3751556.4 gal
